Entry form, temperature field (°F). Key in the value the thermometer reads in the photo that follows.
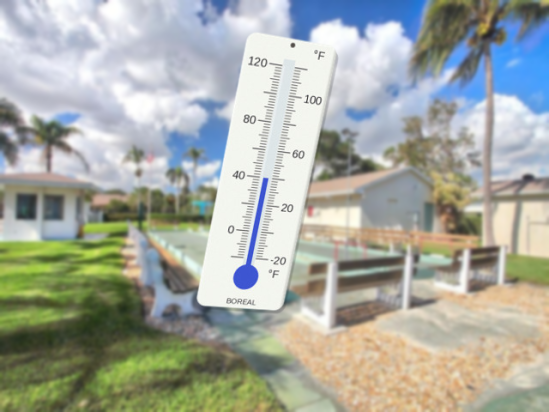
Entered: 40 °F
